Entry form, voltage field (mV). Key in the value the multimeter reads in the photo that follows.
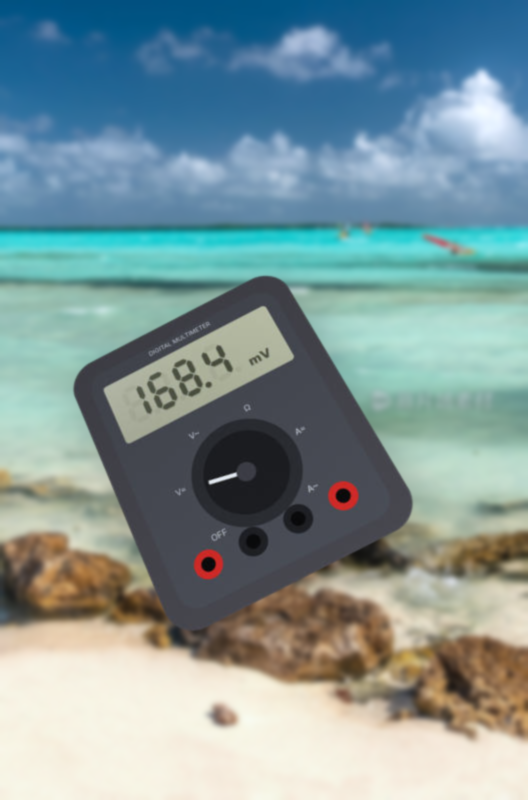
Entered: 168.4 mV
